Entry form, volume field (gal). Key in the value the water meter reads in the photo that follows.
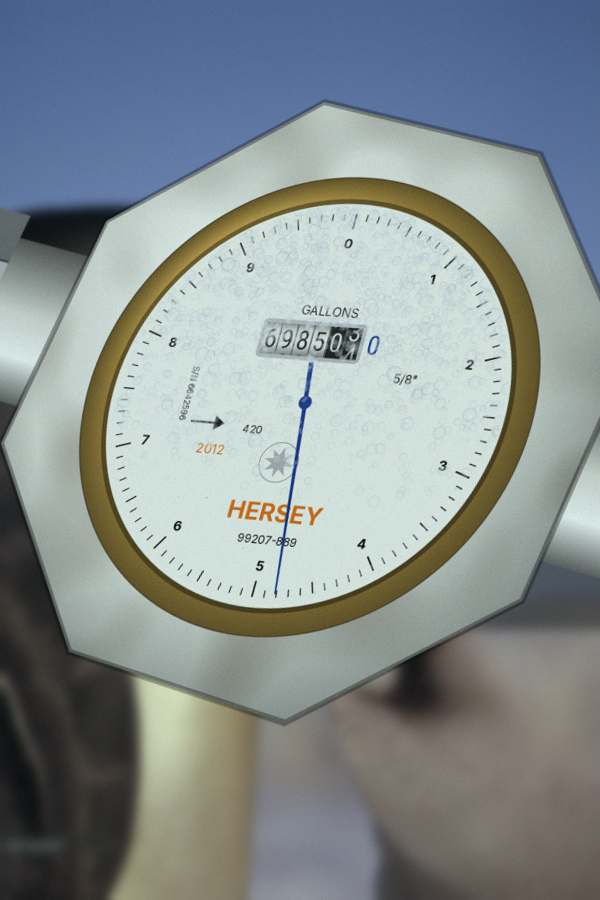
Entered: 6985034.8 gal
